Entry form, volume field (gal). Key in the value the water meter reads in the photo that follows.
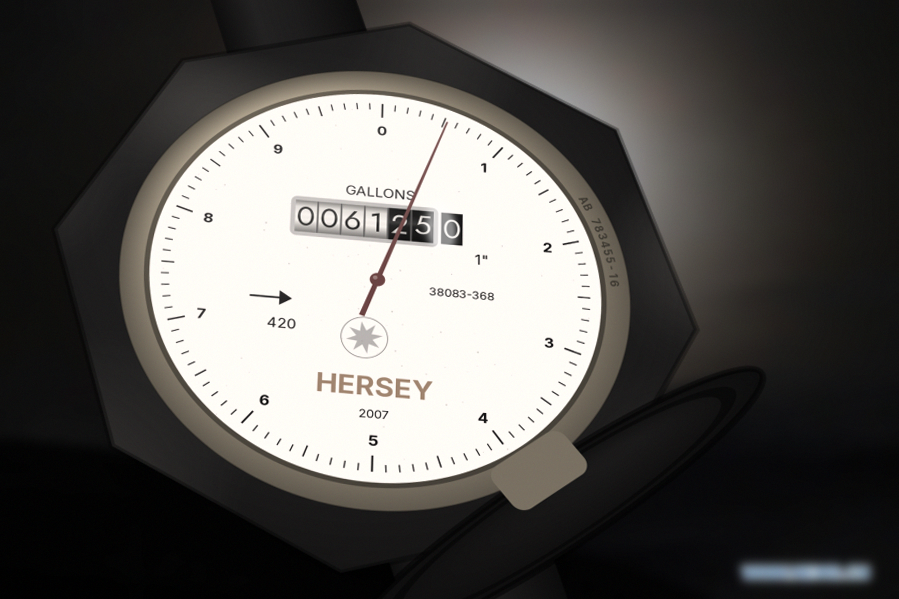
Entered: 61250.5 gal
